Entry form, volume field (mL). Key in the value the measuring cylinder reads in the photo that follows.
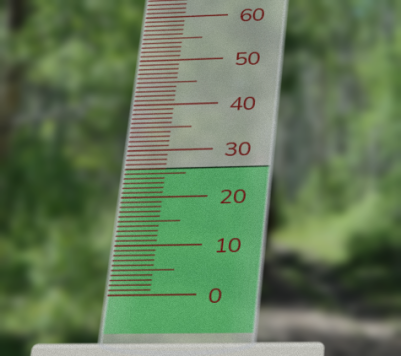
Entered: 26 mL
